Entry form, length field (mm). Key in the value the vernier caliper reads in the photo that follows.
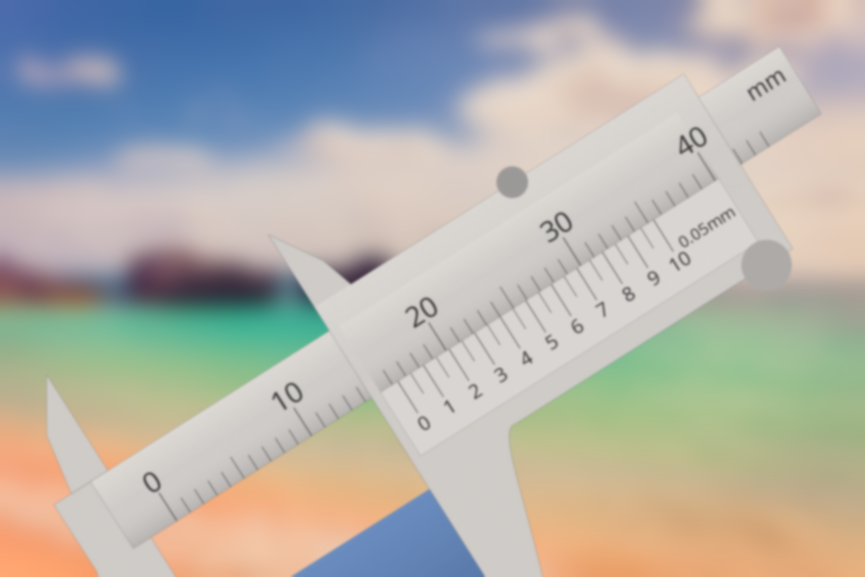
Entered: 16.4 mm
